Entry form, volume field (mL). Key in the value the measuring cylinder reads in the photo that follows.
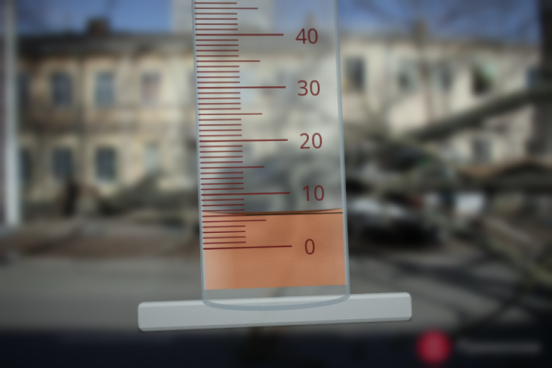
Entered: 6 mL
